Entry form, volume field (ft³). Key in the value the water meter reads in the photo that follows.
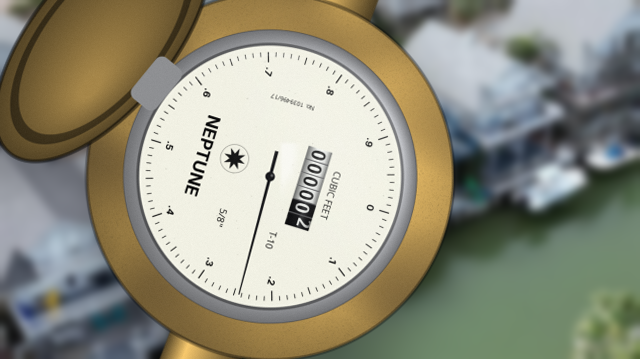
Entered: 2.24 ft³
